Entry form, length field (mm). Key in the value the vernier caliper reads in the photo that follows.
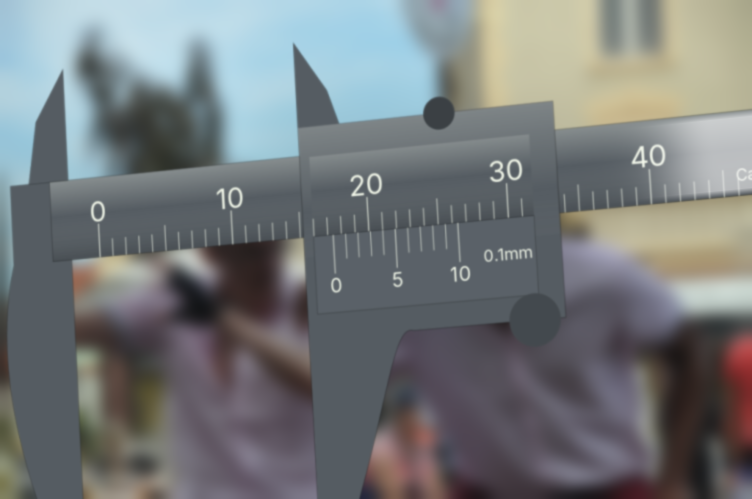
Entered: 17.4 mm
